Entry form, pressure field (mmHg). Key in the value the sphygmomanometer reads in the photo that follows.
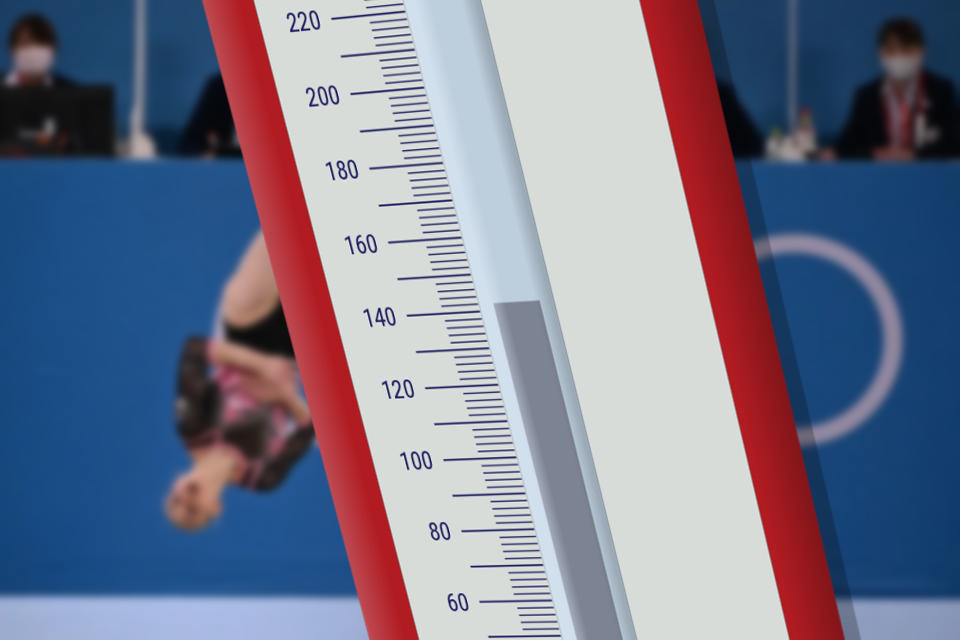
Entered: 142 mmHg
